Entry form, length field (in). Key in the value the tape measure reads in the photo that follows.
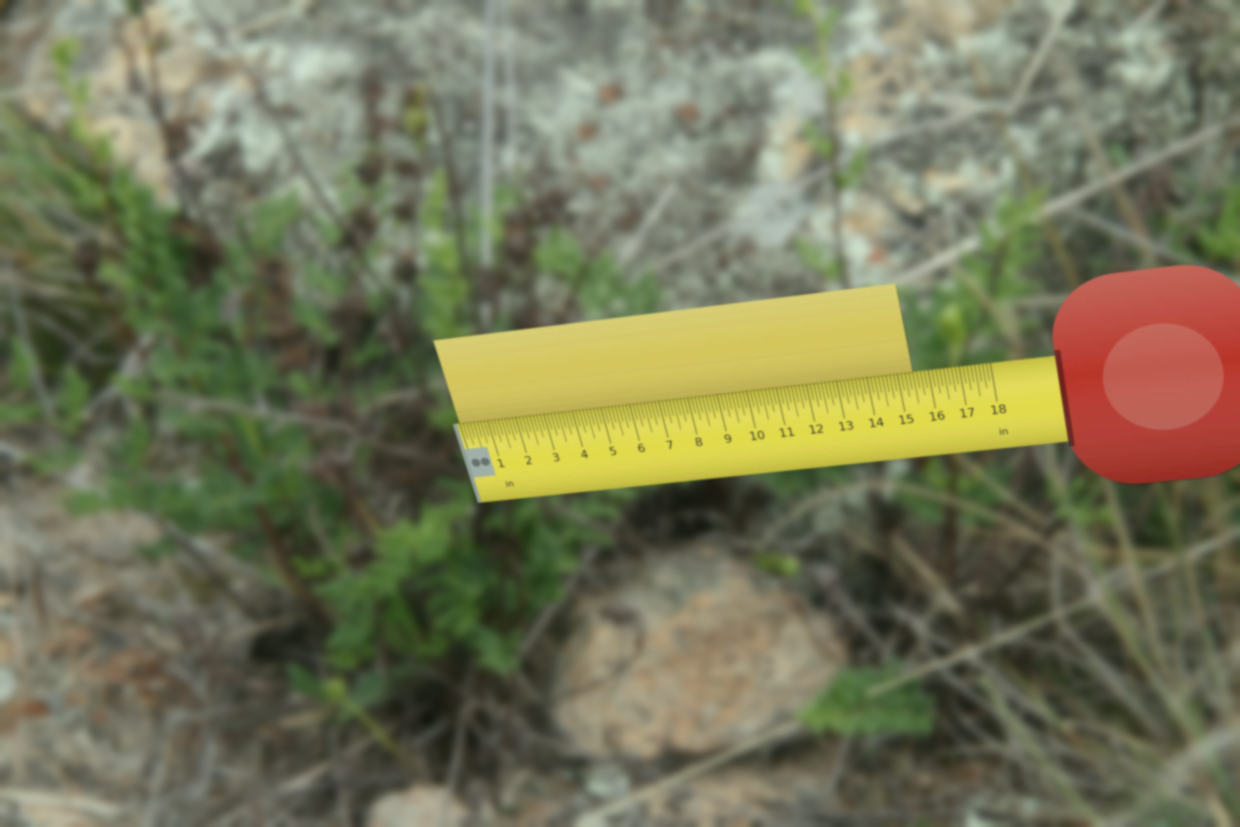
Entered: 15.5 in
